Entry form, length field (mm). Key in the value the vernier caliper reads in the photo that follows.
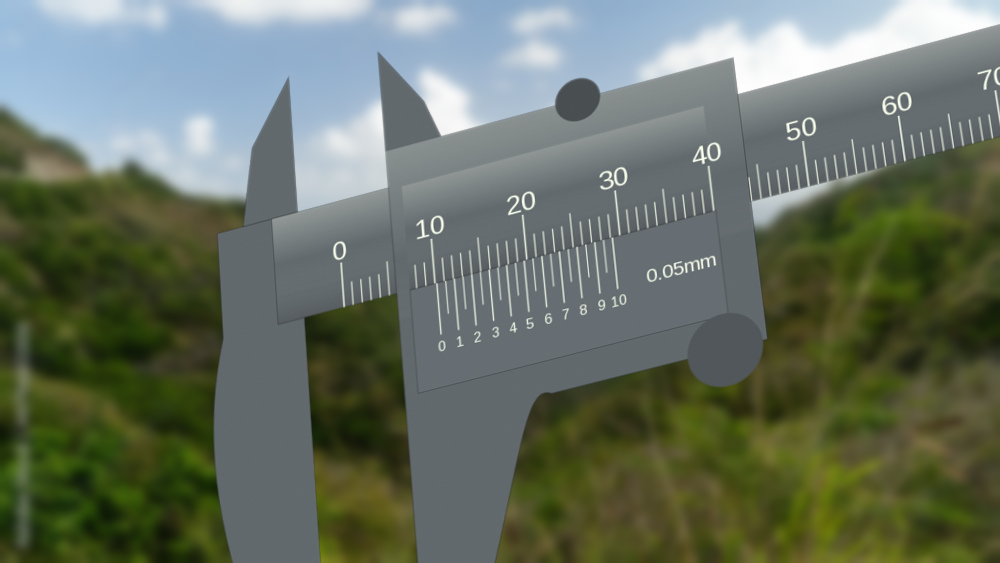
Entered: 10.2 mm
